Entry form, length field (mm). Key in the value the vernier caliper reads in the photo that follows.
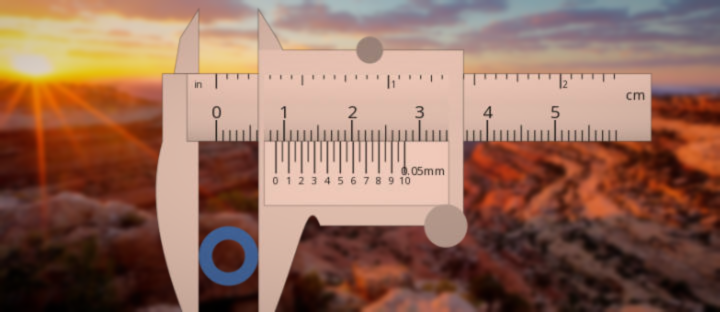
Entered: 8.8 mm
